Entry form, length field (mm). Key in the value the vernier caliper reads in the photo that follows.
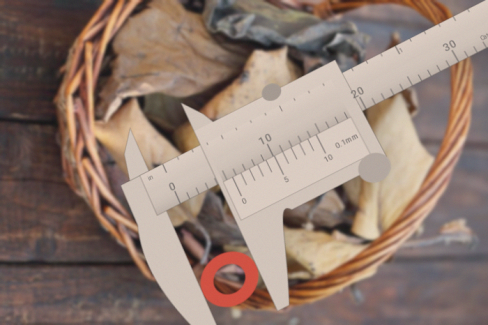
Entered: 5.6 mm
